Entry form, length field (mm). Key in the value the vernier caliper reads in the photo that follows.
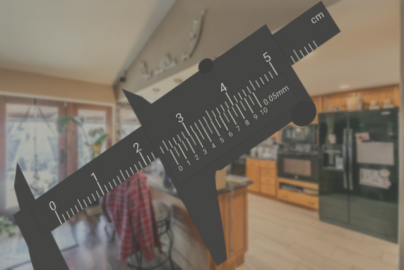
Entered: 25.4 mm
